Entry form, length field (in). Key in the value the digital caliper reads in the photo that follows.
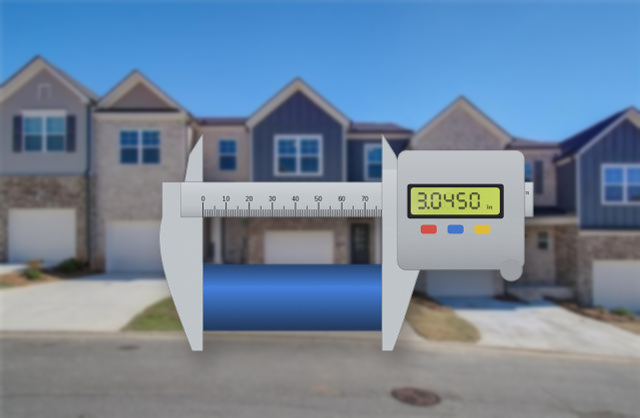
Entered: 3.0450 in
